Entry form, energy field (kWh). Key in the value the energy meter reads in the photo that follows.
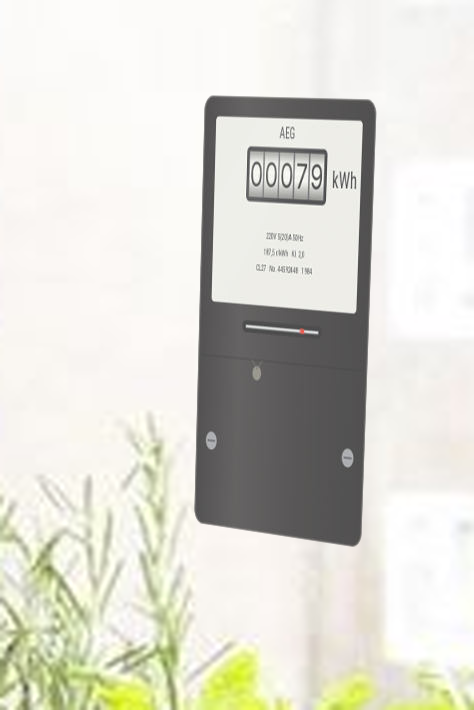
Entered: 79 kWh
